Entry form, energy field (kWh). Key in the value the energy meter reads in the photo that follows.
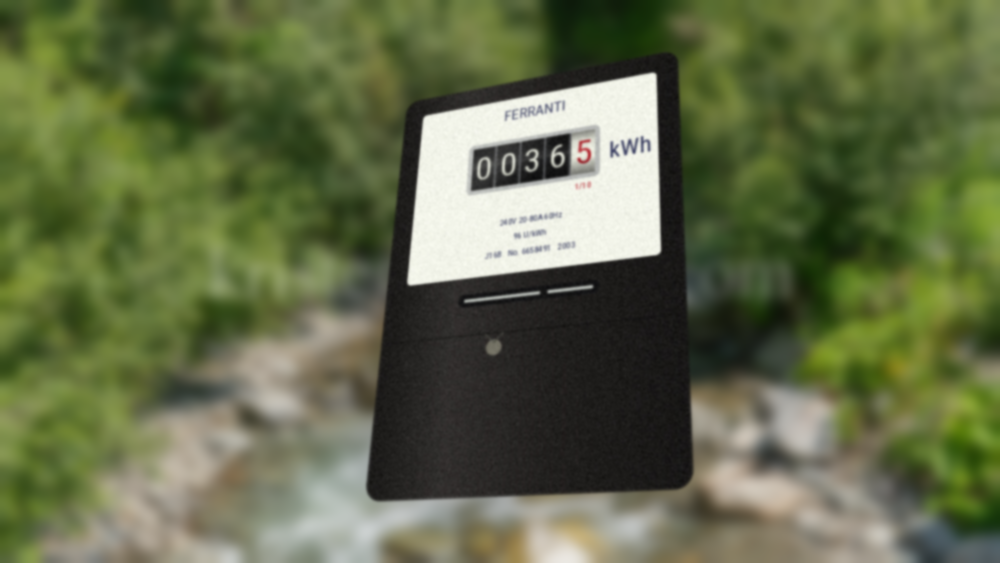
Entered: 36.5 kWh
